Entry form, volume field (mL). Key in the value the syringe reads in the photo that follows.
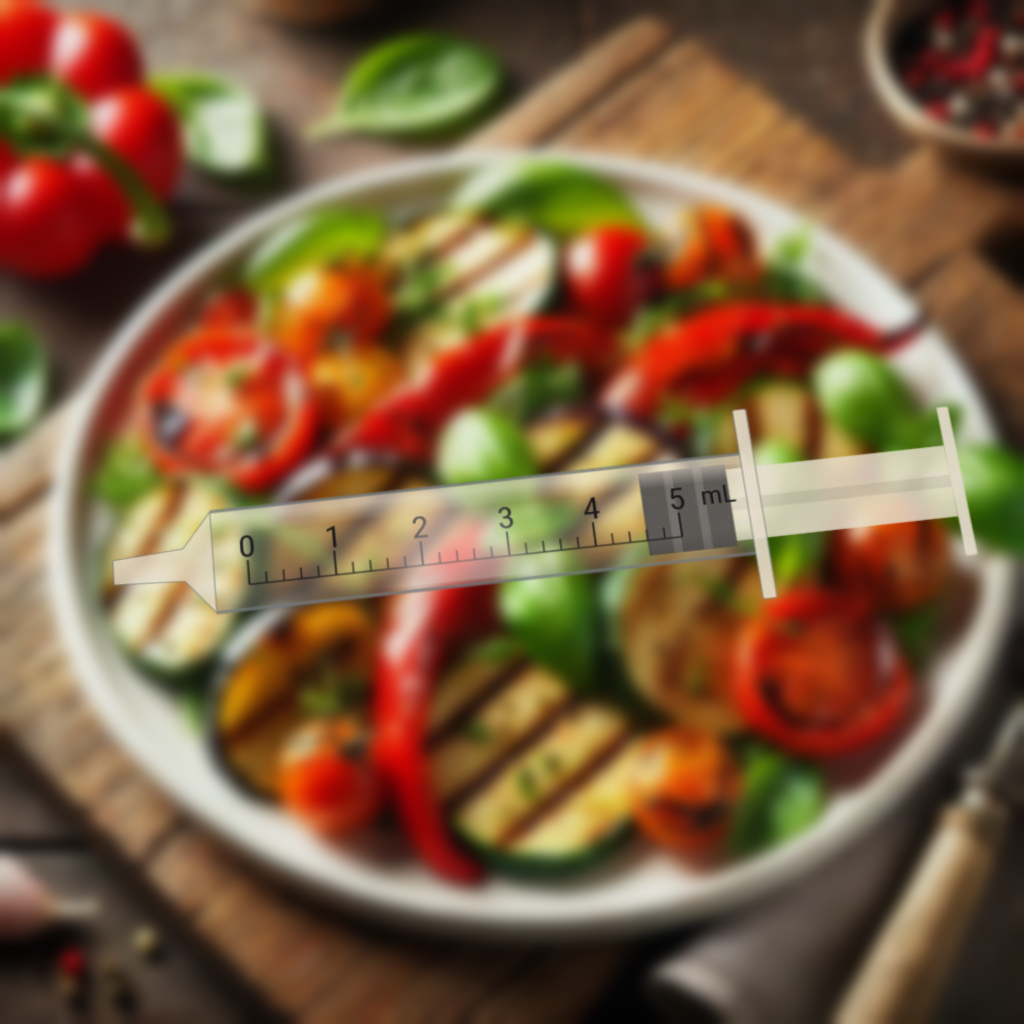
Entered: 4.6 mL
